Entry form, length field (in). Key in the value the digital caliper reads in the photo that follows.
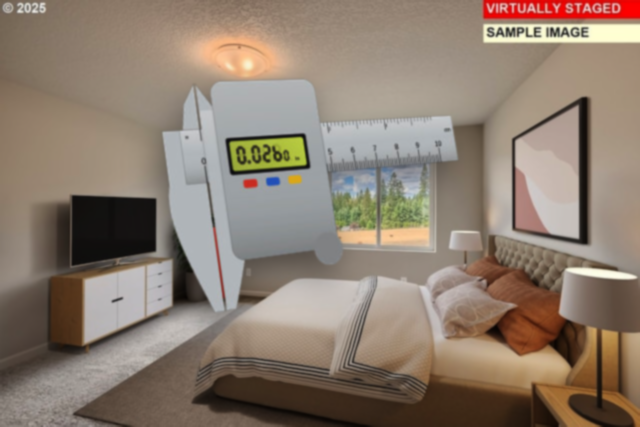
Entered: 0.0260 in
